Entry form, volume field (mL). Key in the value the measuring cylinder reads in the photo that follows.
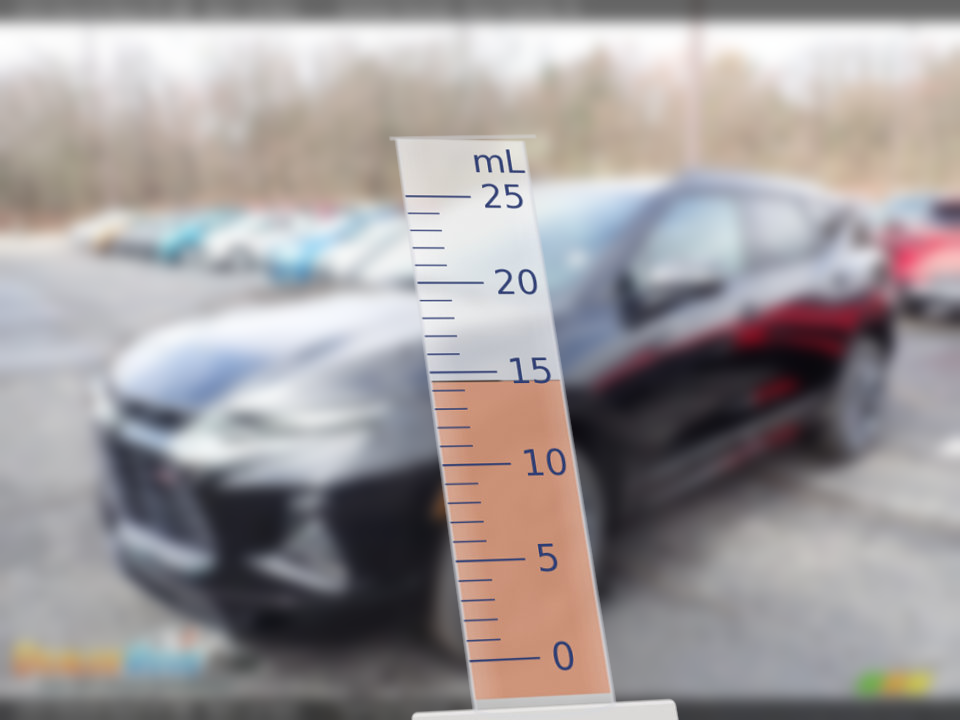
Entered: 14.5 mL
